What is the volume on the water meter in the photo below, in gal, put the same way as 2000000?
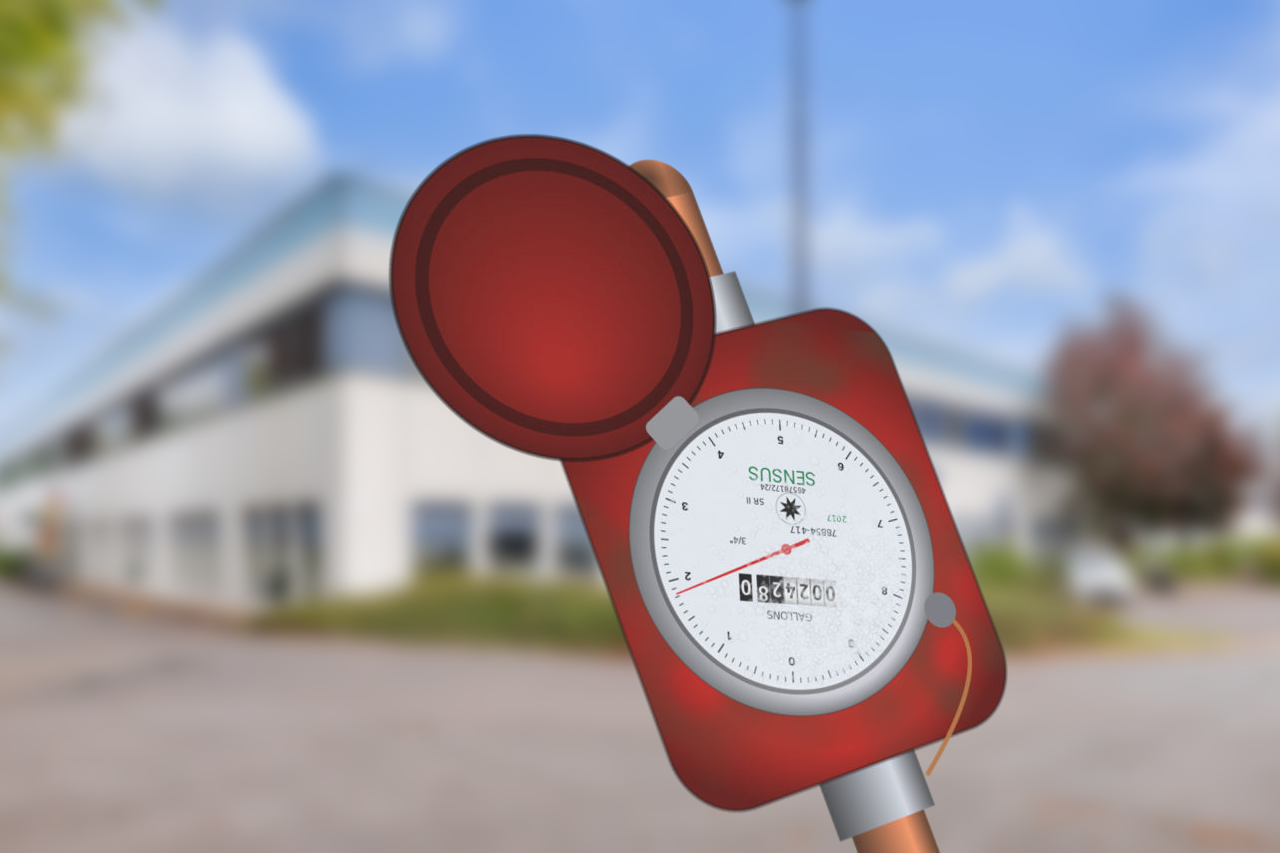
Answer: 24281.8
